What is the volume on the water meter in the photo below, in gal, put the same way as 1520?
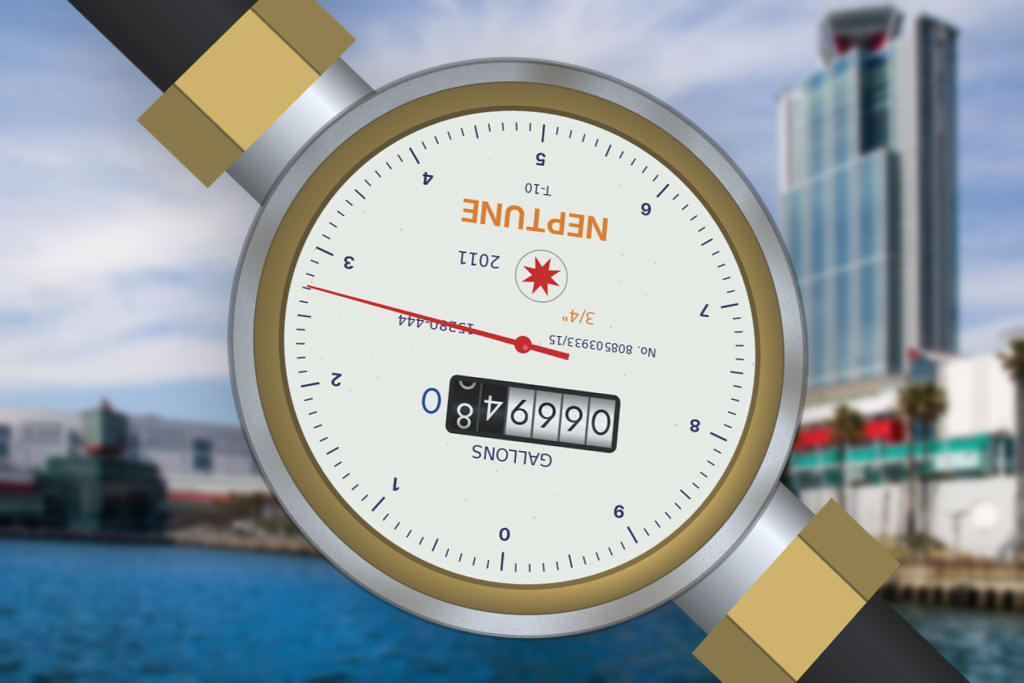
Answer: 669482.7
